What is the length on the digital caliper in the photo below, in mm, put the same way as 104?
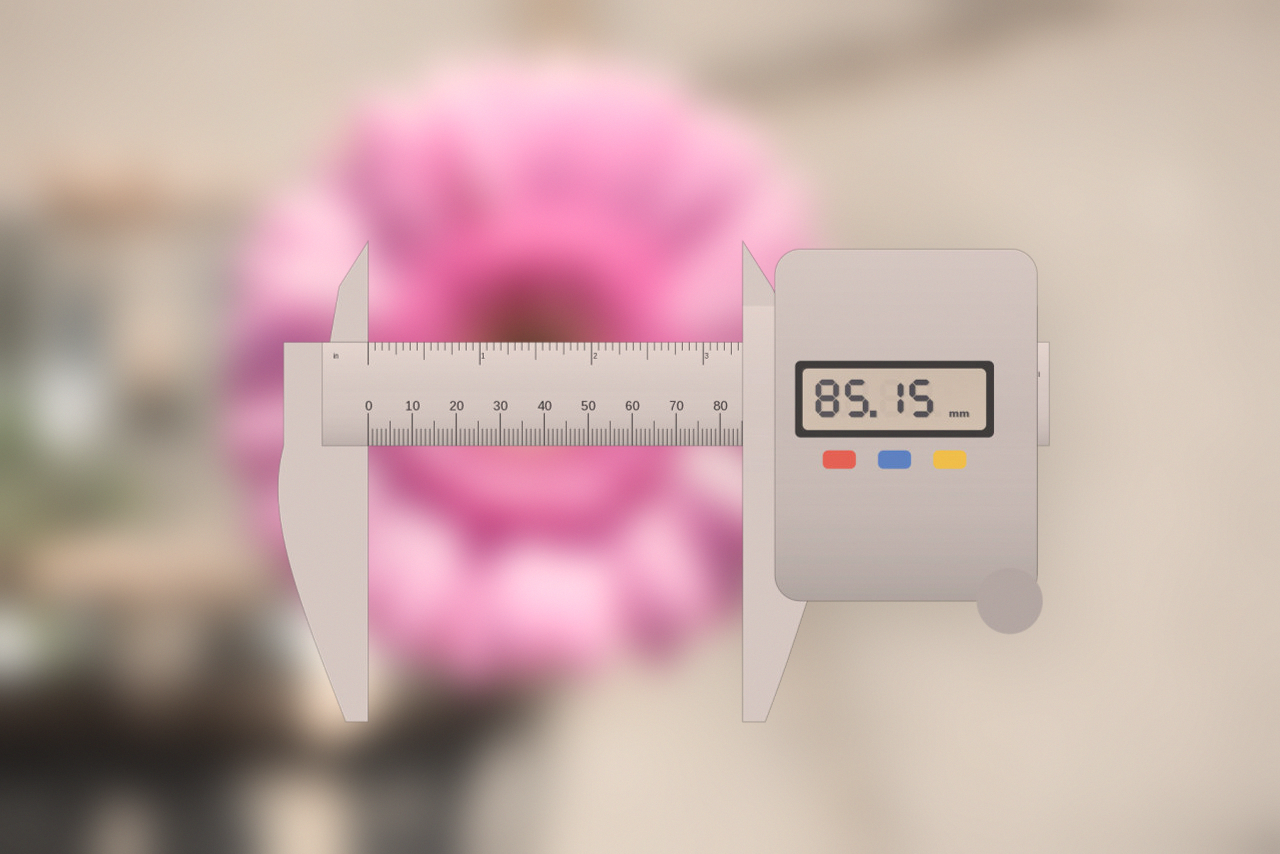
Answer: 85.15
